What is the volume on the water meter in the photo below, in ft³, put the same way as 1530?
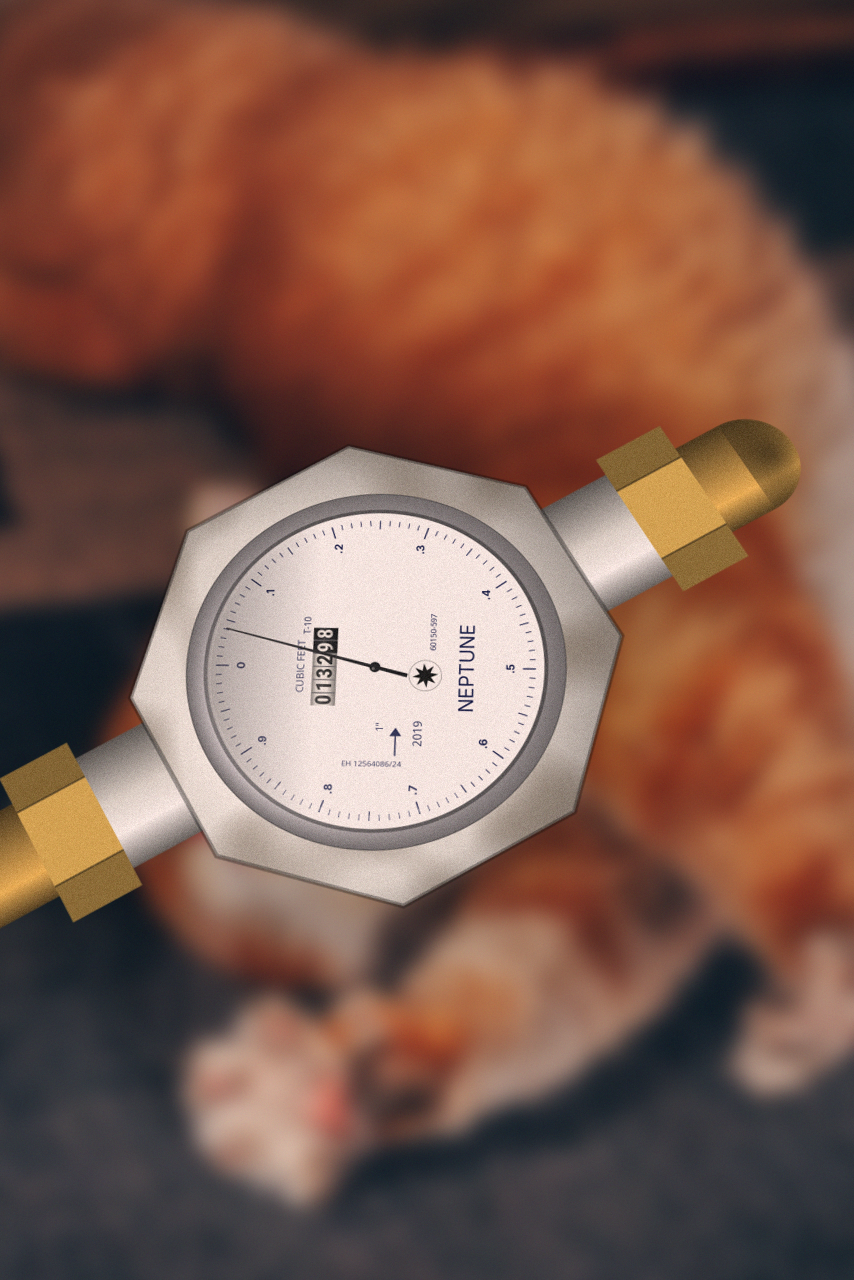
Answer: 13298.04
